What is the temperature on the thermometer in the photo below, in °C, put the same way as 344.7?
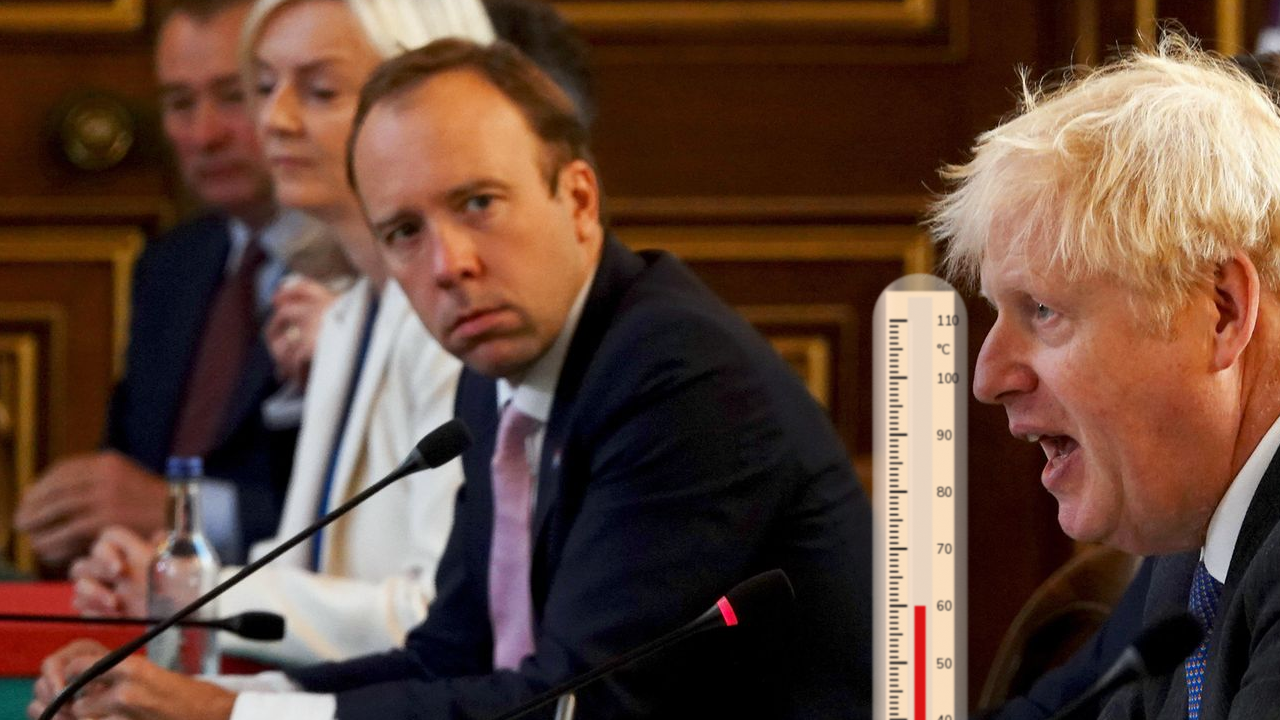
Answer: 60
